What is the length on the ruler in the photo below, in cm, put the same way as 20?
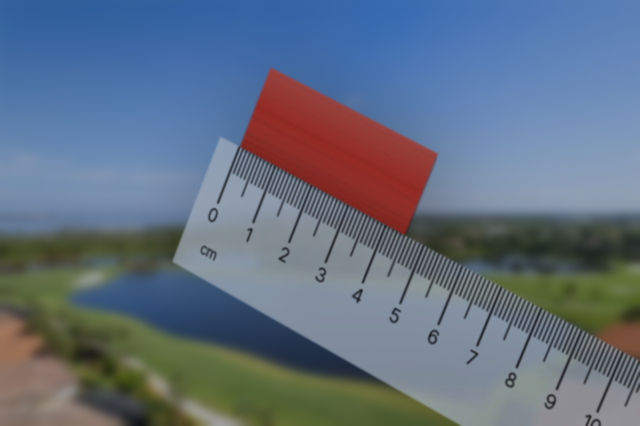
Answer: 4.5
